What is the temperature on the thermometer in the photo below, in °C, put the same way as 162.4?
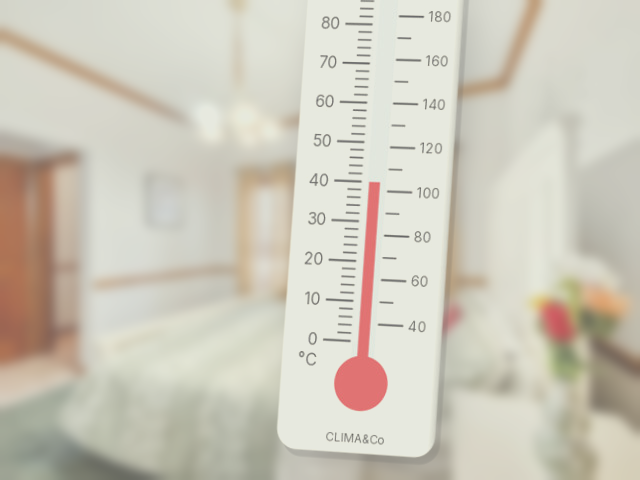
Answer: 40
